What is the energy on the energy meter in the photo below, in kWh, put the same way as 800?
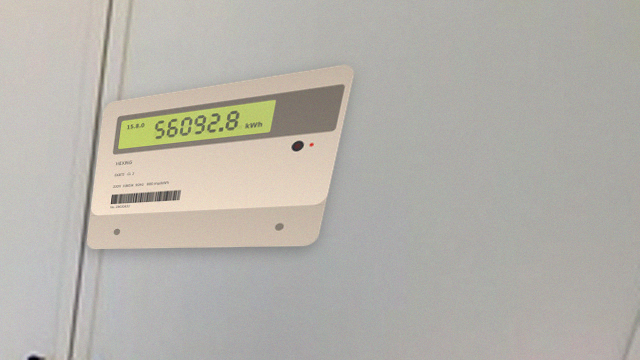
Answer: 56092.8
